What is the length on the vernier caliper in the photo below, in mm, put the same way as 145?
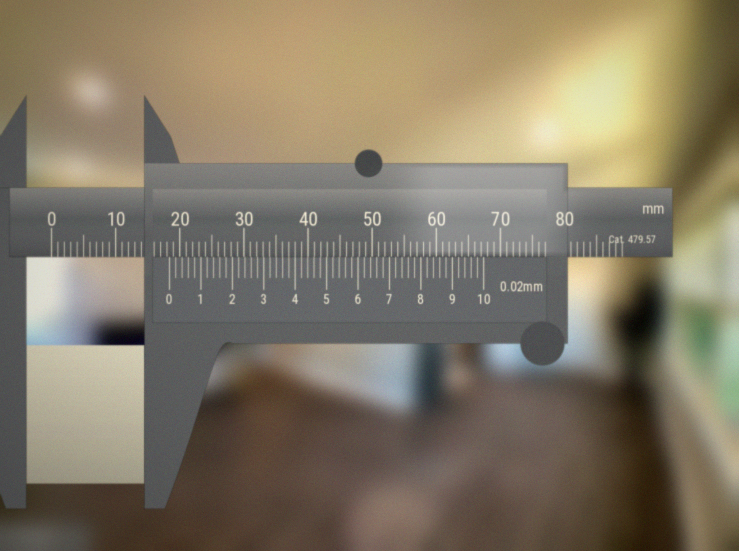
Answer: 18.4
